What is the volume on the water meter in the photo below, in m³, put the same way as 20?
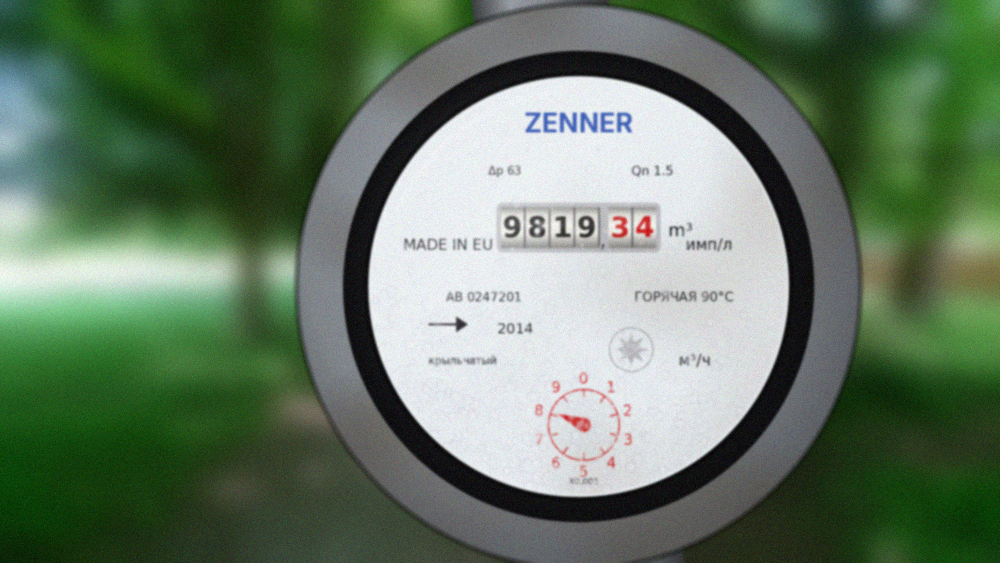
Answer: 9819.348
